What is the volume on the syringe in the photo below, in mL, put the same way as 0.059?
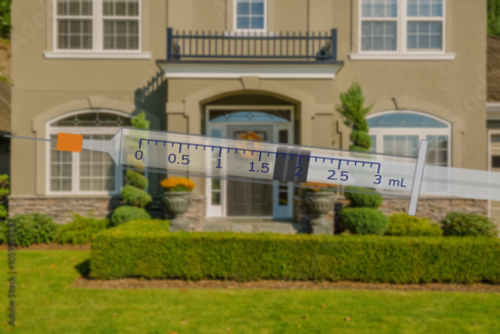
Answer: 1.7
